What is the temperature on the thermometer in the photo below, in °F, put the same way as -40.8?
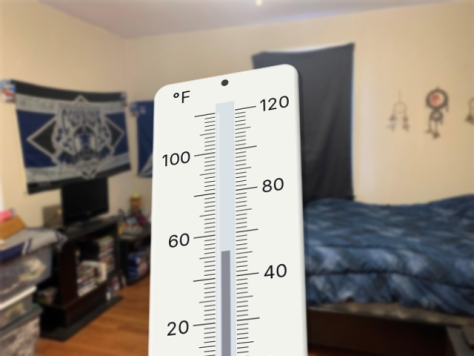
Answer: 52
